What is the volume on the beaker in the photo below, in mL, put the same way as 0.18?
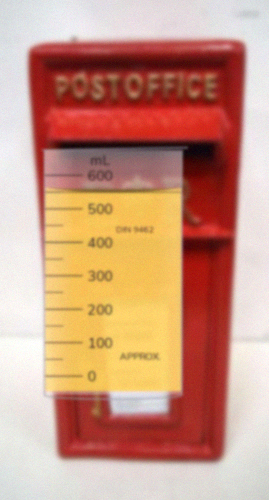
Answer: 550
